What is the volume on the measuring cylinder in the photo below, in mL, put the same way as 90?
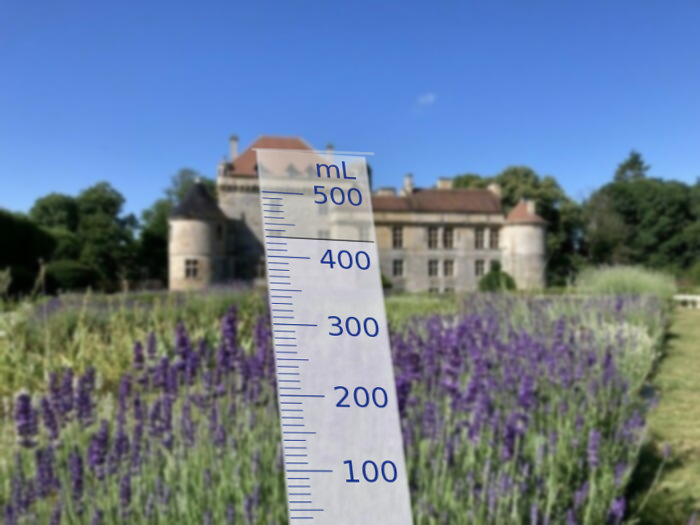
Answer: 430
